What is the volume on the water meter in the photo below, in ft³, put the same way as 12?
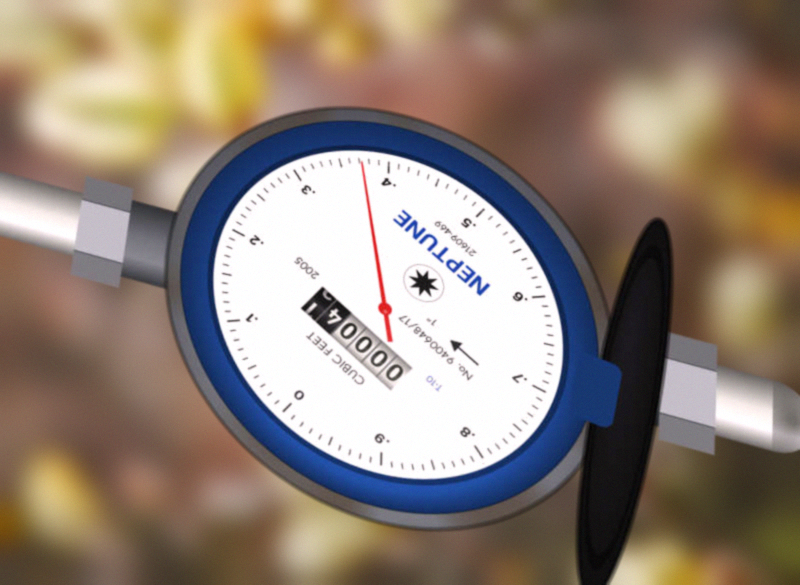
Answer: 41.37
